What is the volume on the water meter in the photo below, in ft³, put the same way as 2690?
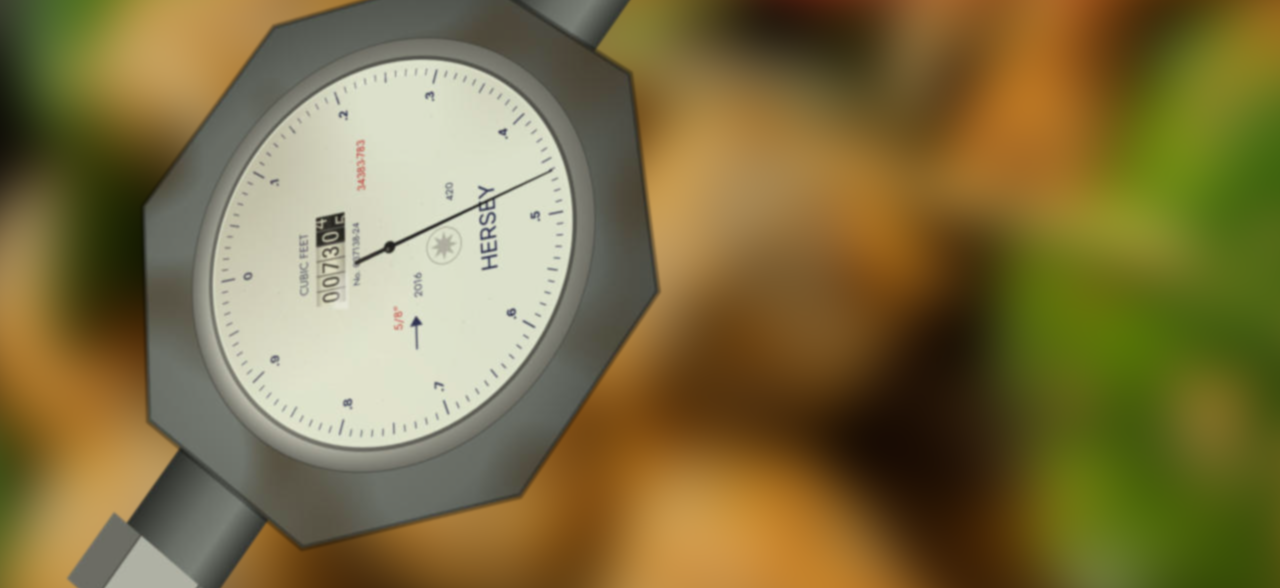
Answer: 7304.46
